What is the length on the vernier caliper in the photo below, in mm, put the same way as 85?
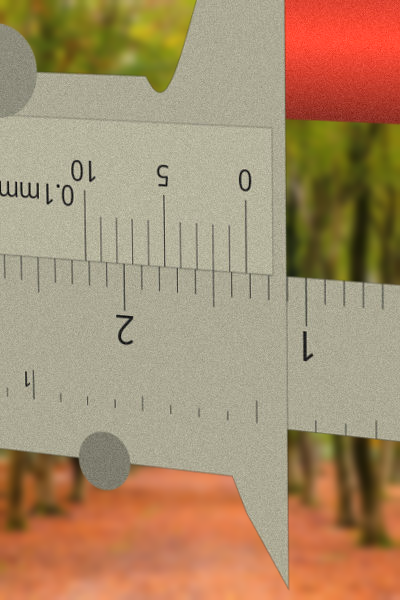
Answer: 13.2
